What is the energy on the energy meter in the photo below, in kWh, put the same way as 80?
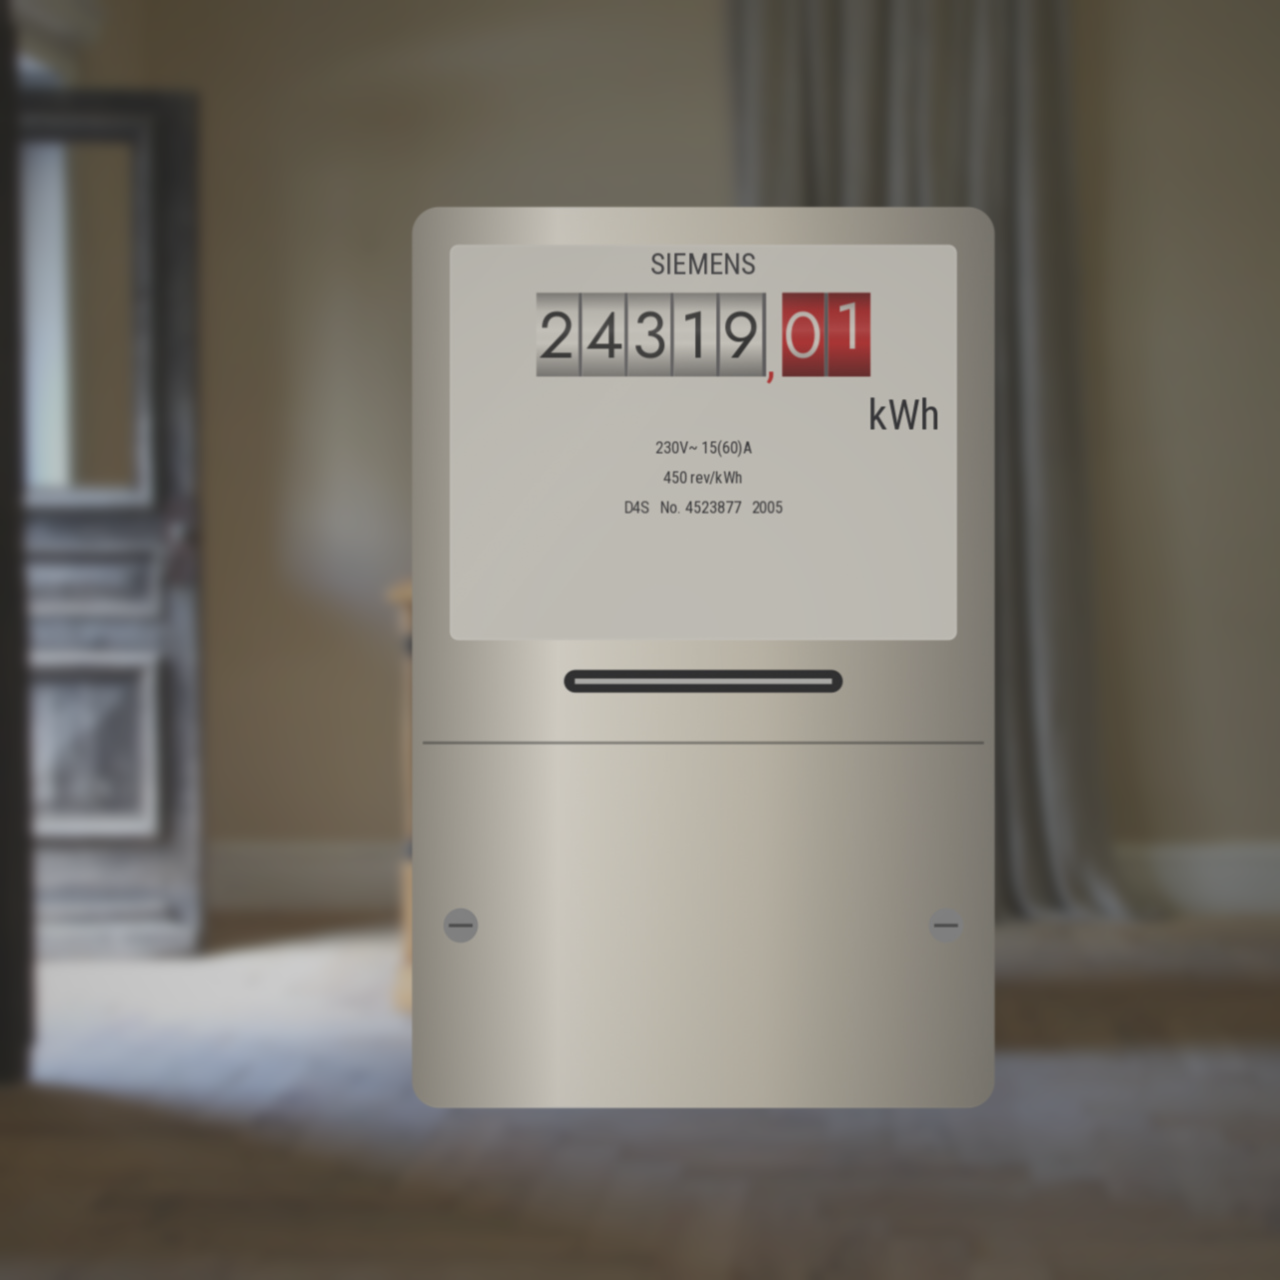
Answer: 24319.01
